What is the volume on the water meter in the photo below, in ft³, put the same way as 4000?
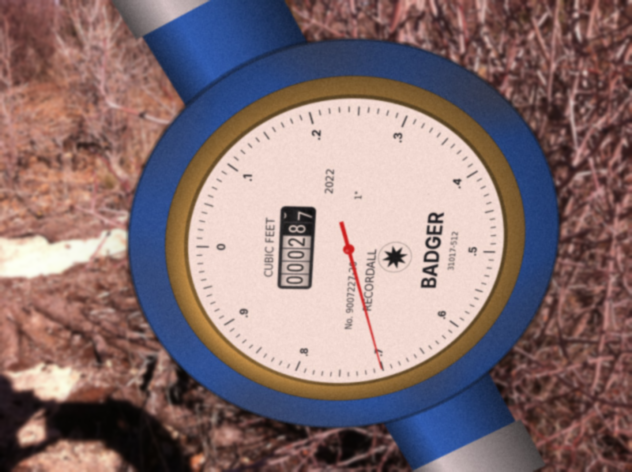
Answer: 286.70
